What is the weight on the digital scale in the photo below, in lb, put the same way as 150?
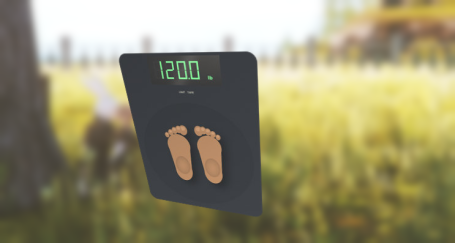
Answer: 120.0
